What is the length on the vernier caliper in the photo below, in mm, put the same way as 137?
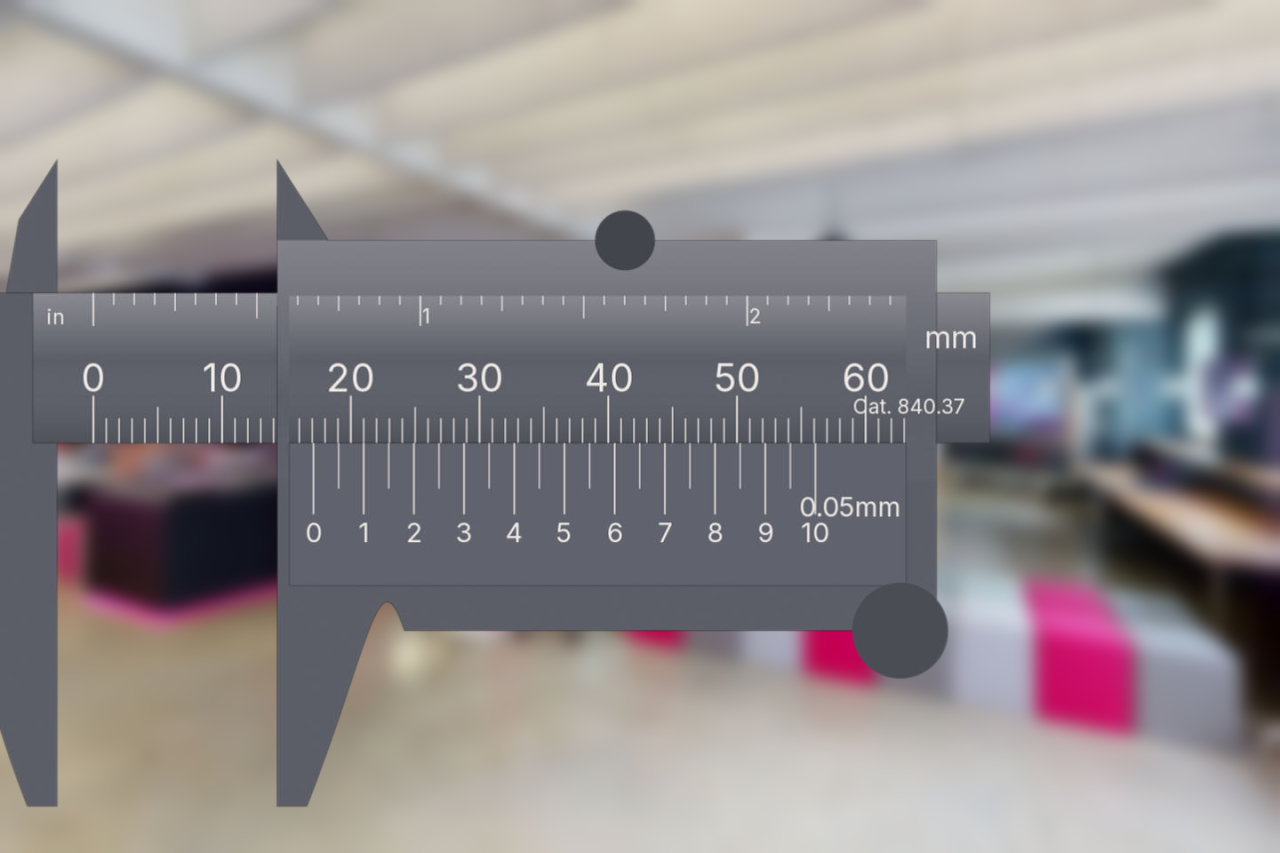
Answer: 17.1
